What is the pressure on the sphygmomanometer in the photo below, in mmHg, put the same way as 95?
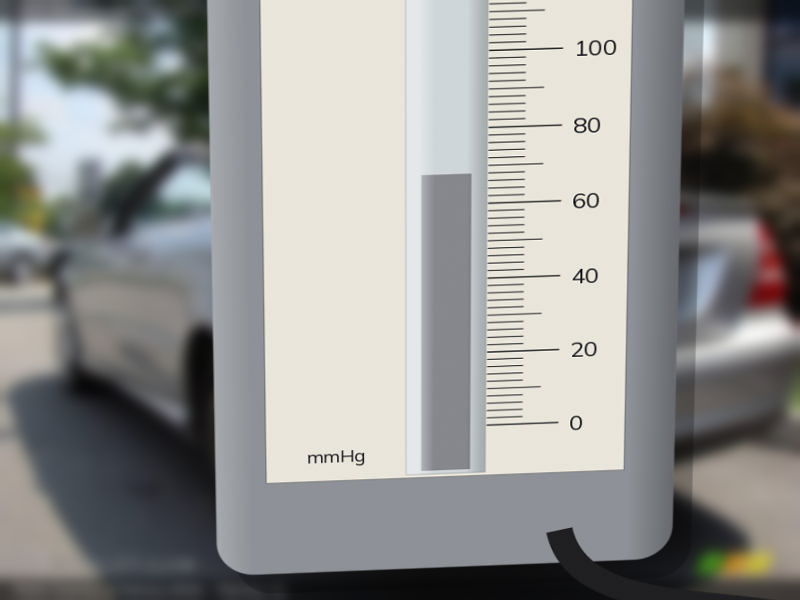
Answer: 68
